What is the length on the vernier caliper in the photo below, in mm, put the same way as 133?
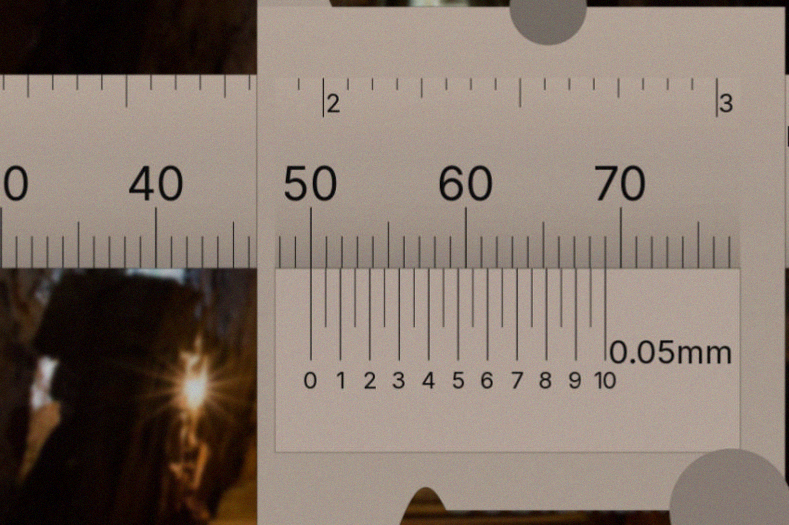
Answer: 50.0
